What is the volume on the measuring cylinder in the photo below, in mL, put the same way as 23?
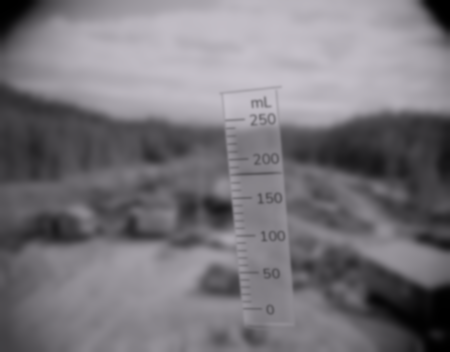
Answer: 180
